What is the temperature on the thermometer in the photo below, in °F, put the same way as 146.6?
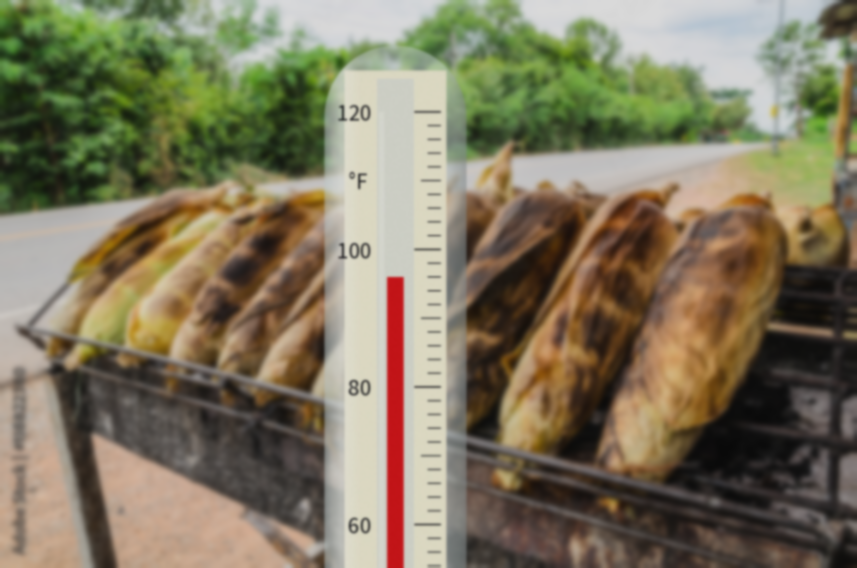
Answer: 96
